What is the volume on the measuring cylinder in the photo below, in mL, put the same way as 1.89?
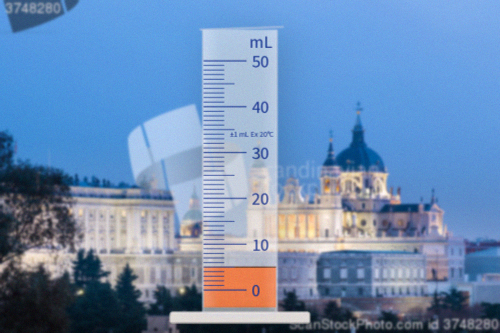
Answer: 5
